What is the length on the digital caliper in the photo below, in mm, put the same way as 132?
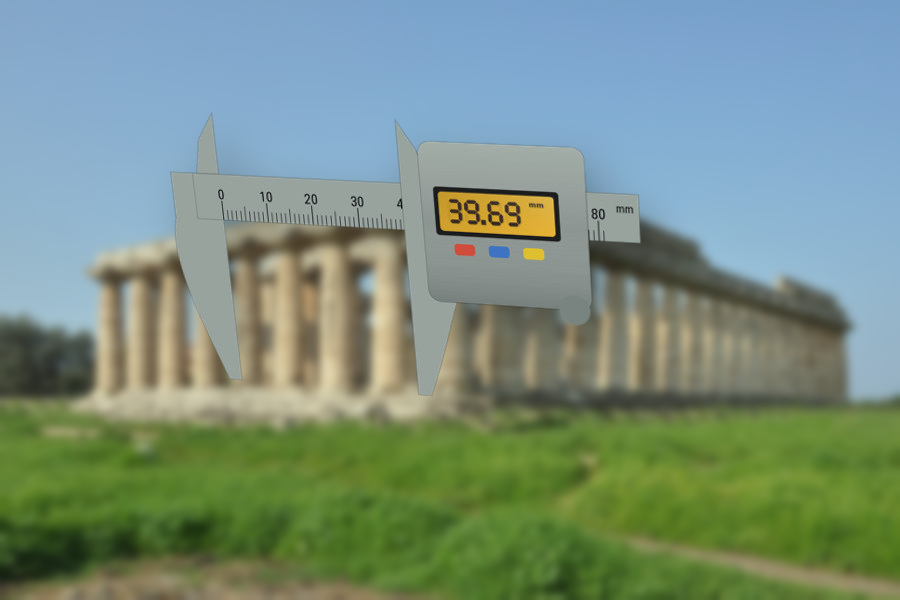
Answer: 39.69
